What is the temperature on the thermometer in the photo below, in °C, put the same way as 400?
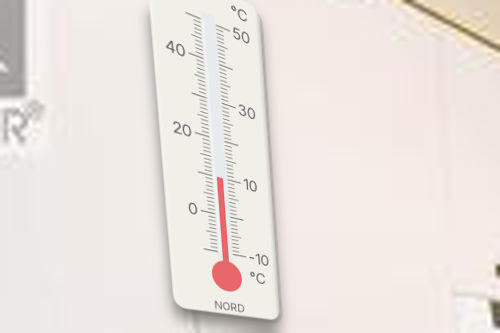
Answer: 10
